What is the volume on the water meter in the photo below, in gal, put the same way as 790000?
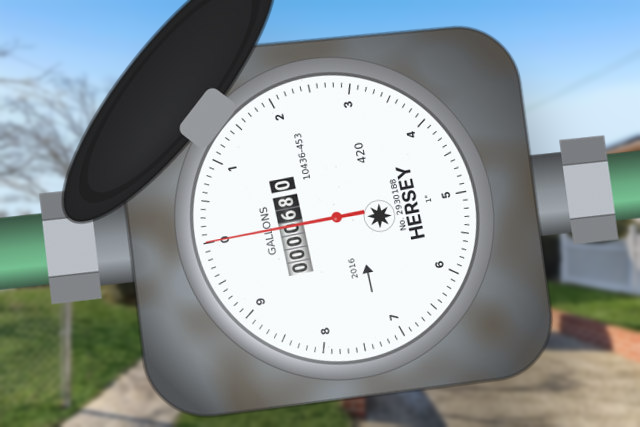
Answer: 680.0
